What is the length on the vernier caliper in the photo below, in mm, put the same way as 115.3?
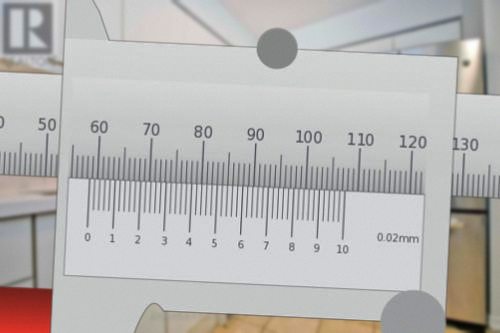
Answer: 58.5
